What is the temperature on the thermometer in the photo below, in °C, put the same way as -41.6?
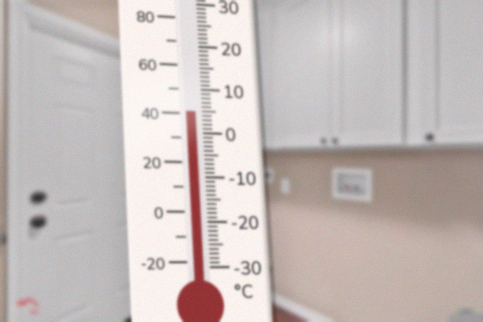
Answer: 5
